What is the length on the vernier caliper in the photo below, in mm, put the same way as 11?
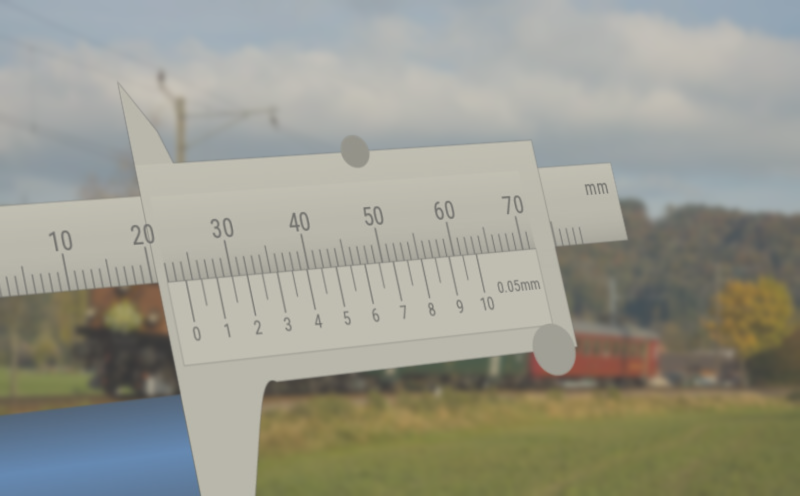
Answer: 24.2
